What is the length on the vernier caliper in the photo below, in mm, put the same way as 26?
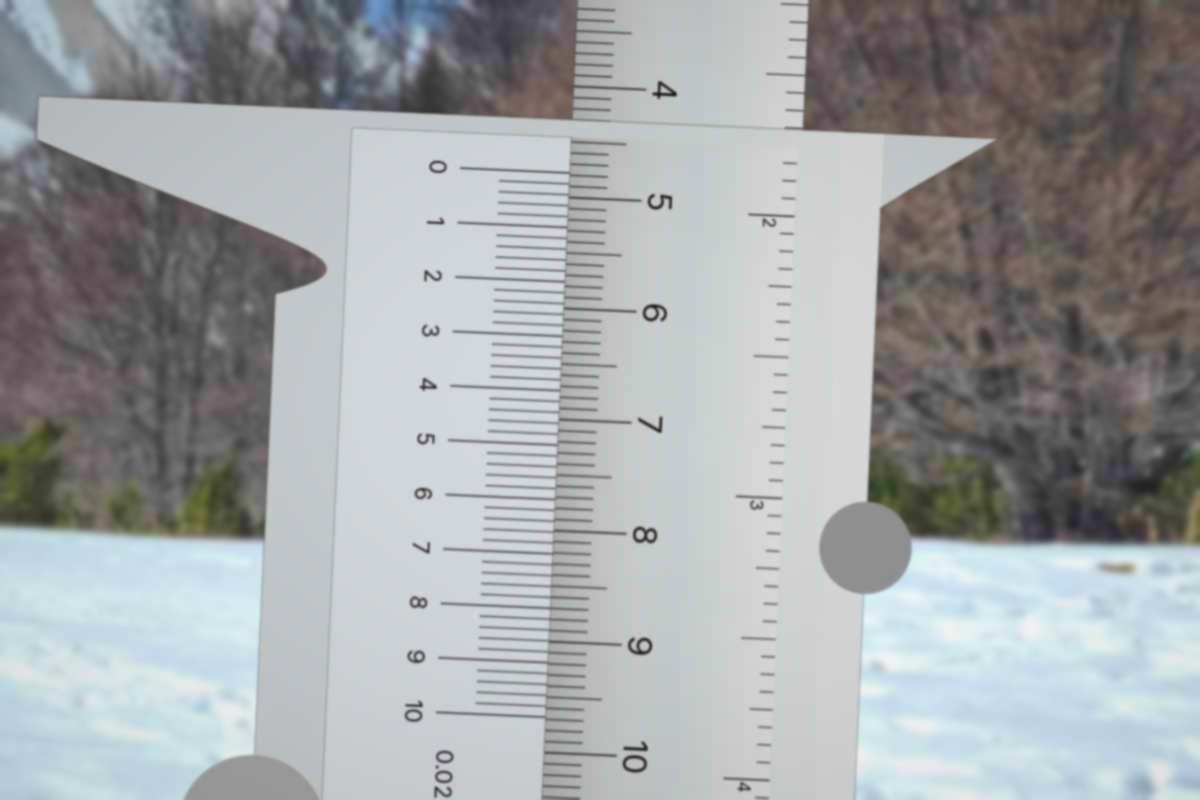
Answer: 47.8
